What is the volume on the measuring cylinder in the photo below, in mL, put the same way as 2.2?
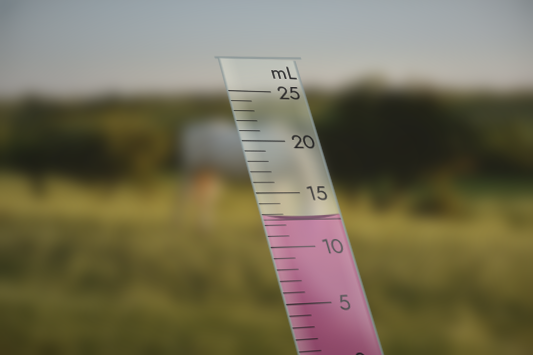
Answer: 12.5
